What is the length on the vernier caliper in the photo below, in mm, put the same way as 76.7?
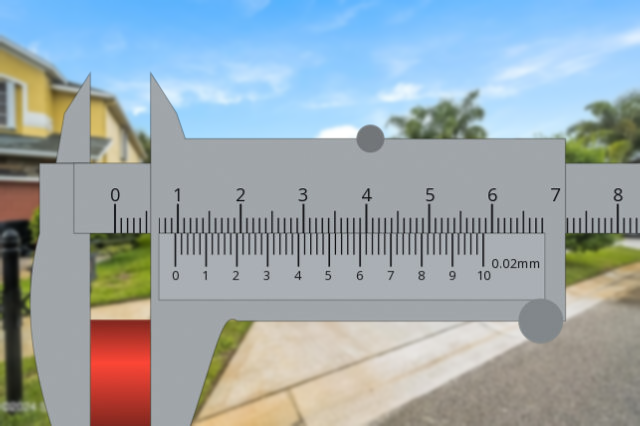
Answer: 9.6
